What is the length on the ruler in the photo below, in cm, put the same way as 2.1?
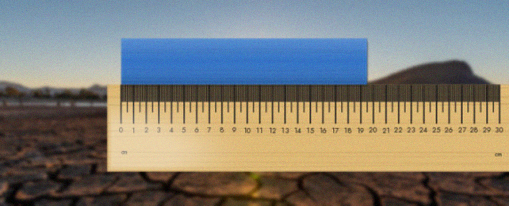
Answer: 19.5
